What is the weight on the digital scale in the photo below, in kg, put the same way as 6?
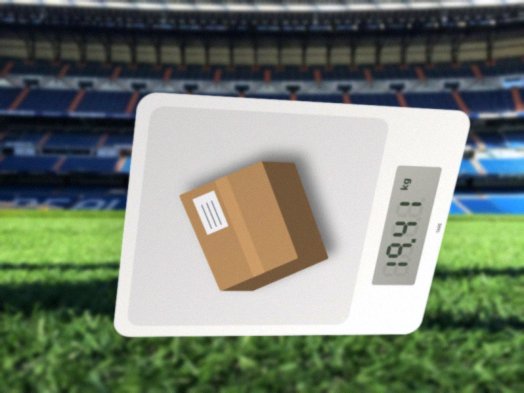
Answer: 19.41
